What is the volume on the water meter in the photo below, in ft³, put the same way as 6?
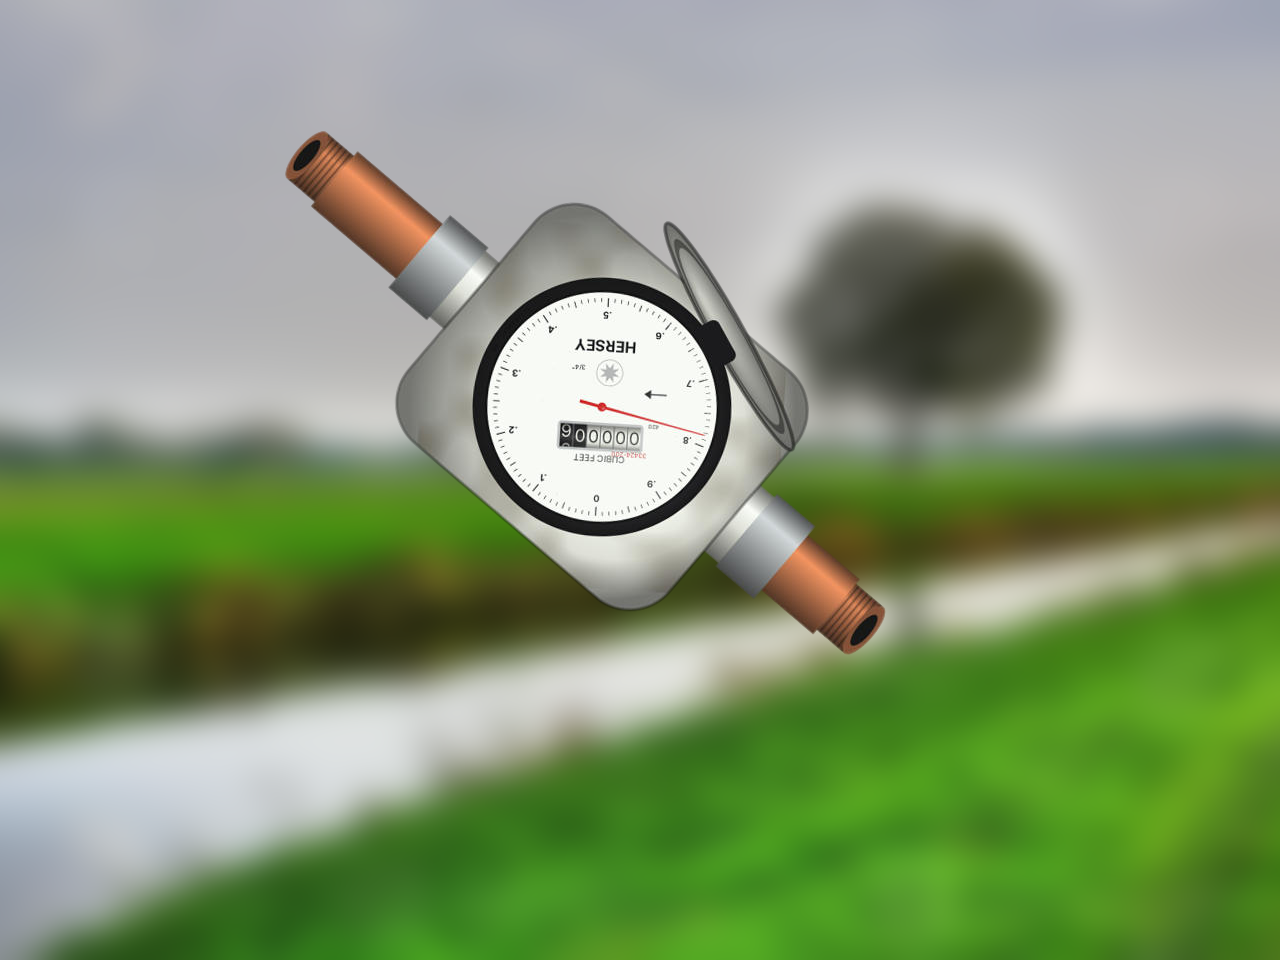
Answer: 5.78
